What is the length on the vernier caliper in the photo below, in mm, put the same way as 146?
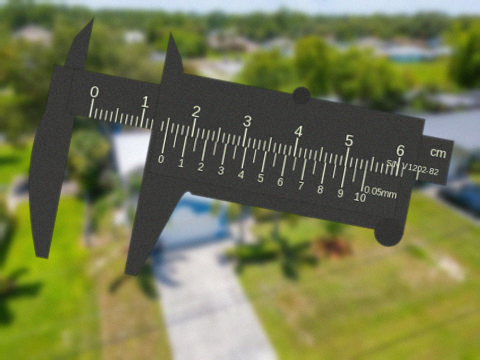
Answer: 15.0
